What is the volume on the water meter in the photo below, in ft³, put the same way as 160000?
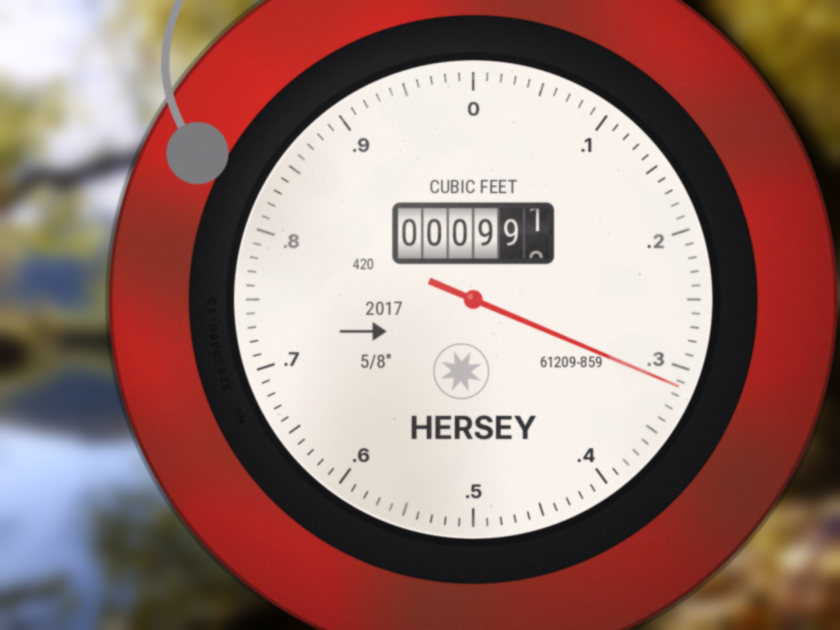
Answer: 991.31
